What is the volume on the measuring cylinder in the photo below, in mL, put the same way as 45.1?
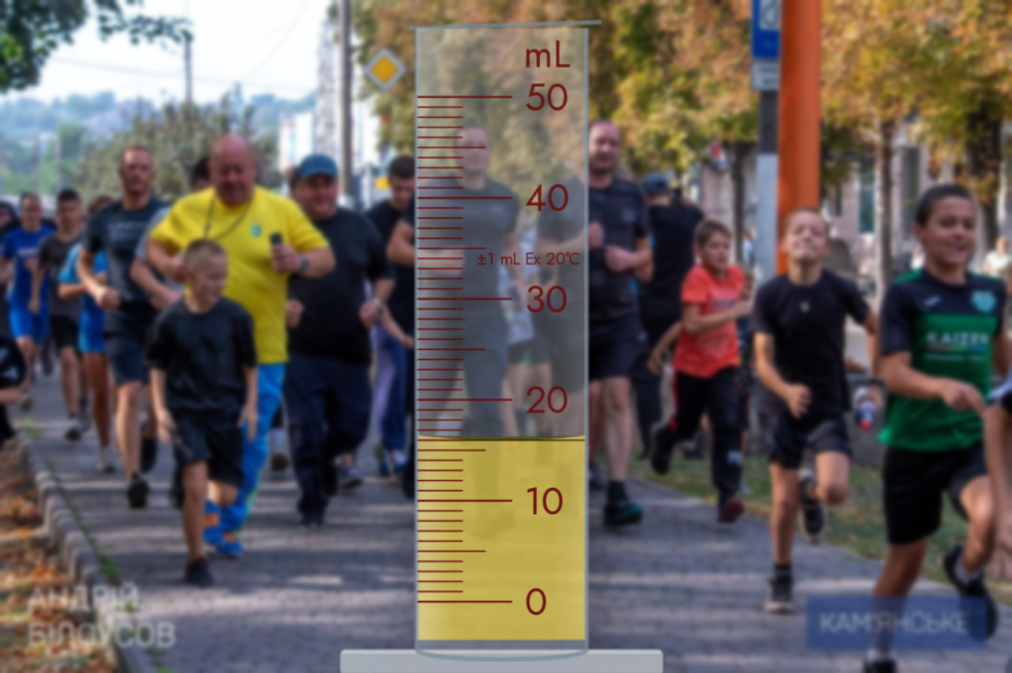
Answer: 16
